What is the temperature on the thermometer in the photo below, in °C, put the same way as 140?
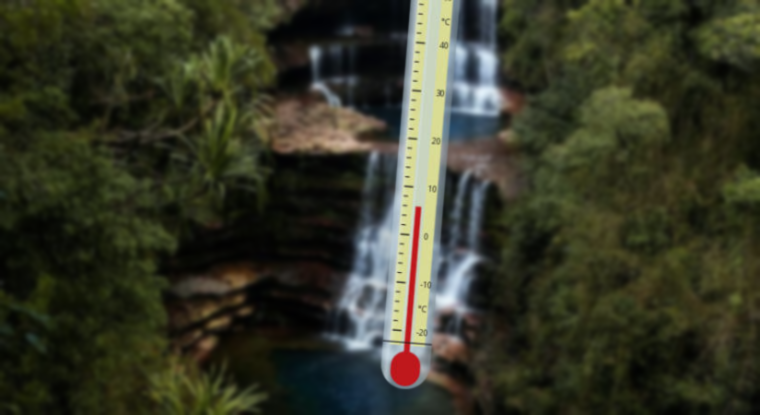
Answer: 6
